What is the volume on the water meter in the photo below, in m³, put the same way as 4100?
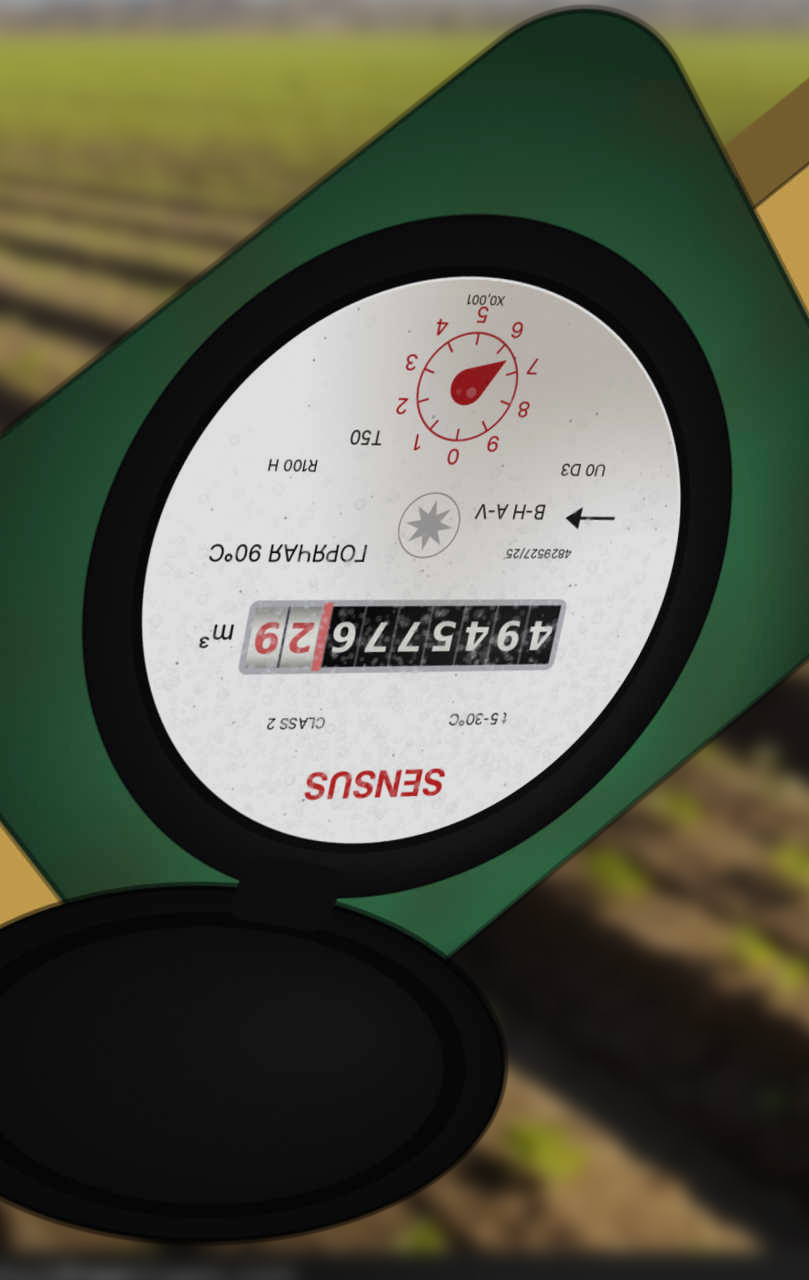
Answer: 4945776.296
